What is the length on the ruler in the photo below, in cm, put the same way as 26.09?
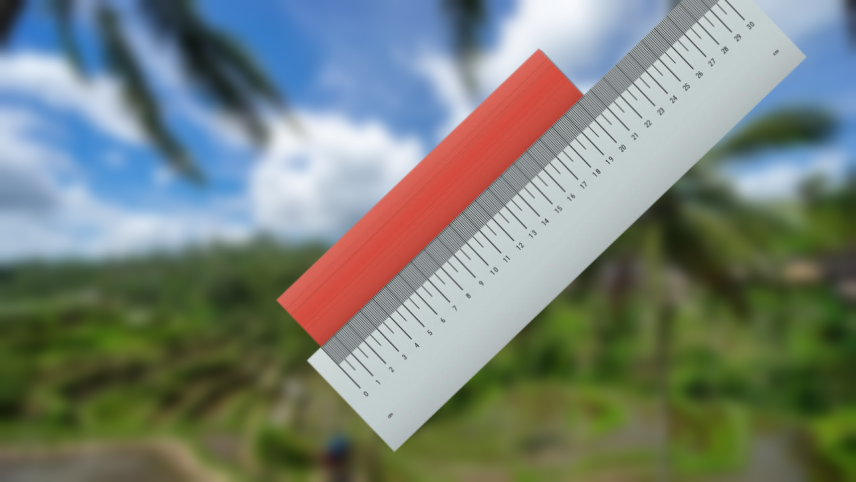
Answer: 20.5
